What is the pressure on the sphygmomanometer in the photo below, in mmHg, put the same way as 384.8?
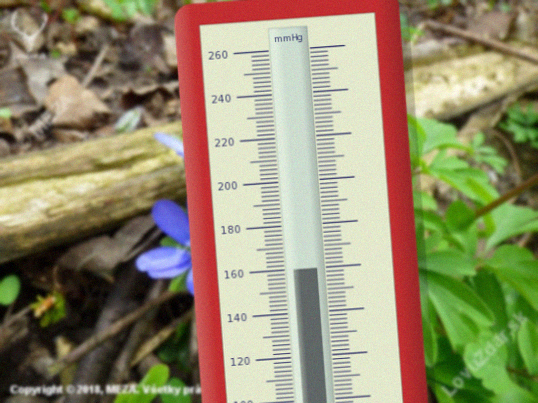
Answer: 160
